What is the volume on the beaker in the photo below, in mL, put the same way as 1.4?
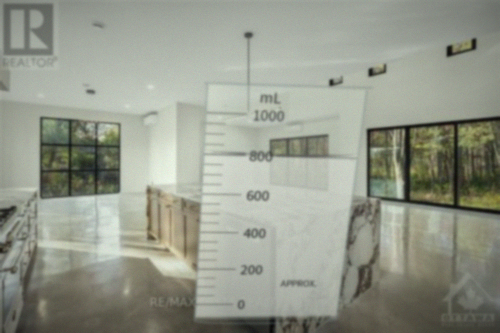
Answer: 800
